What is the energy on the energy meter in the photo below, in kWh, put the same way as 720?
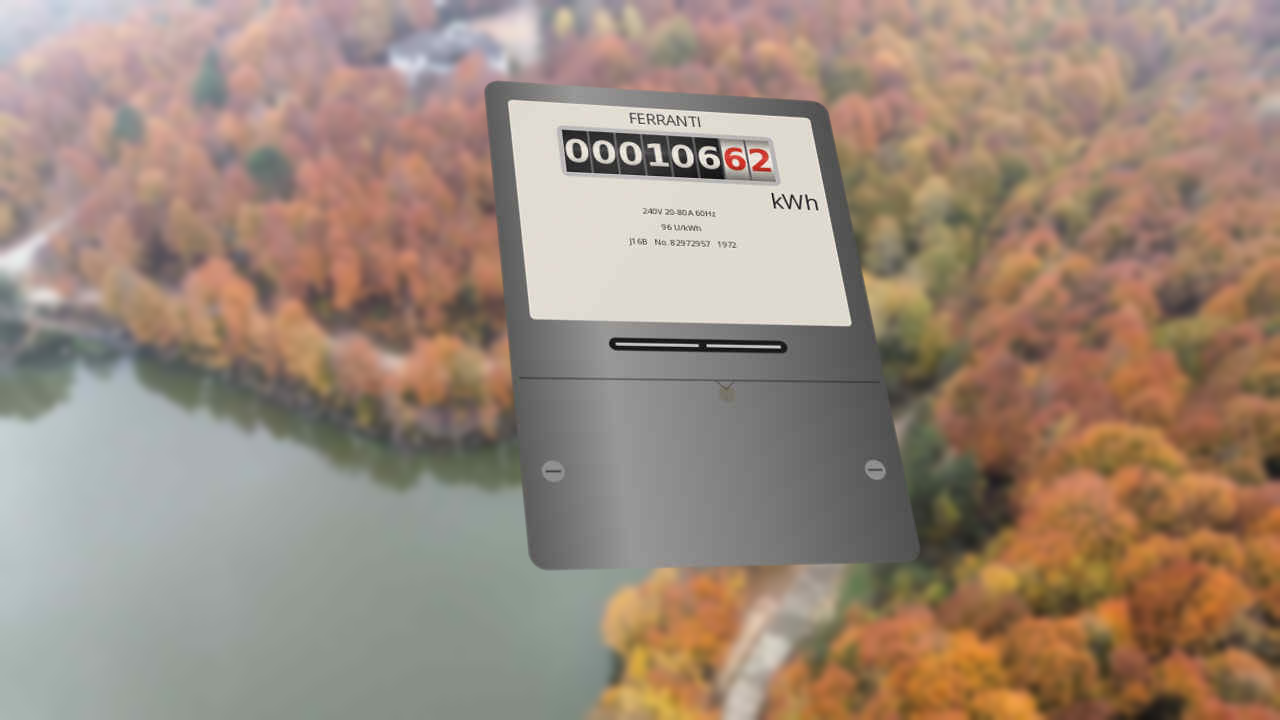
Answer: 106.62
